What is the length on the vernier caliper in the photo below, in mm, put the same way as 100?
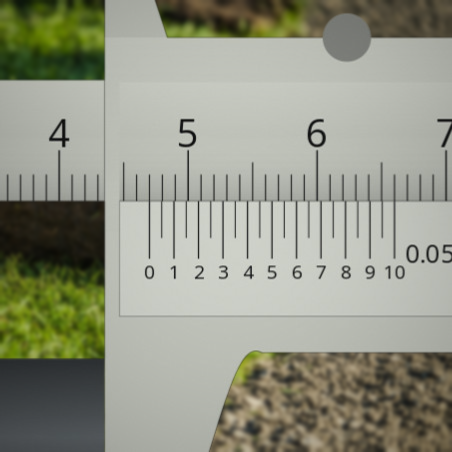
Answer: 47.0
